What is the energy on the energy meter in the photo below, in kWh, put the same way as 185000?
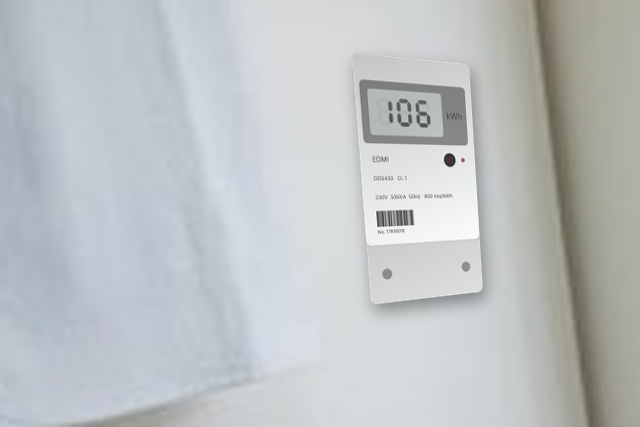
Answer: 106
